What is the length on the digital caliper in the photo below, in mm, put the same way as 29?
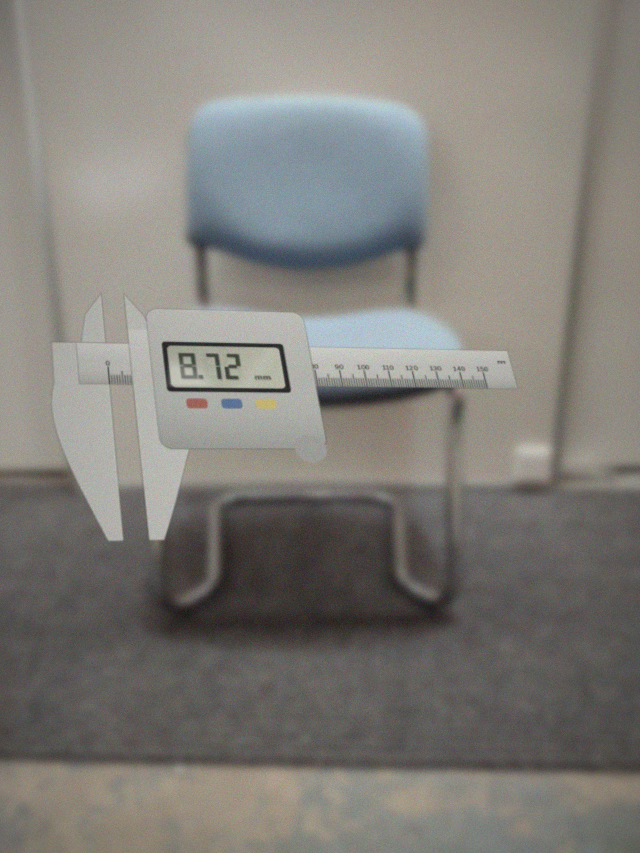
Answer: 8.72
